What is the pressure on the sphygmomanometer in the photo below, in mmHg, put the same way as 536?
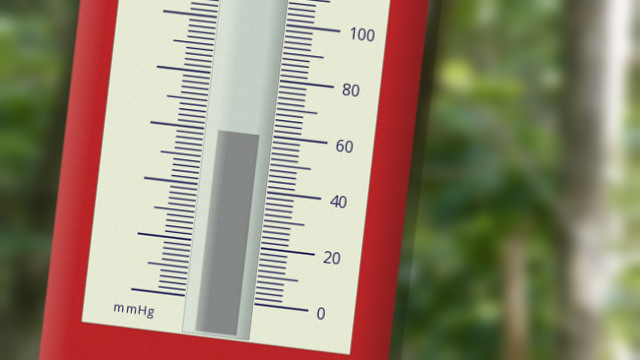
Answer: 60
